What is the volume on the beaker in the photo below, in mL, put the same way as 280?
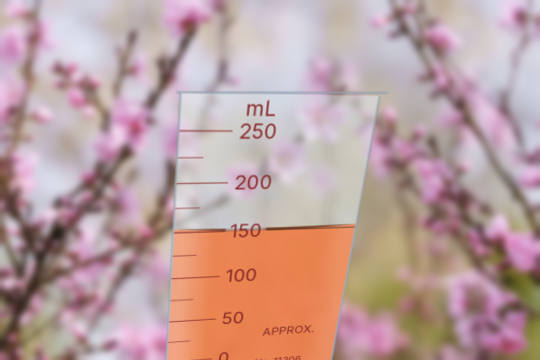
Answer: 150
